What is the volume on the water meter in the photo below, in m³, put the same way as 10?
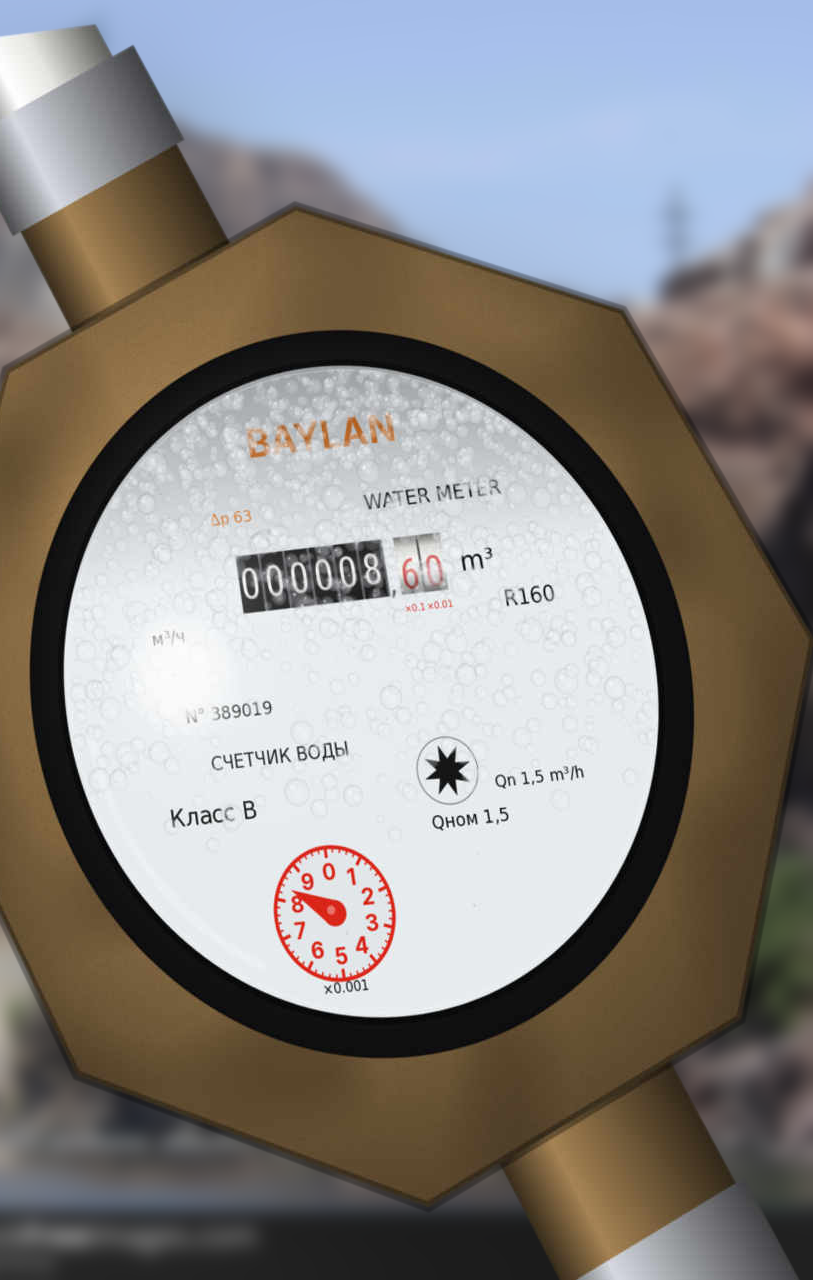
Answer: 8.598
